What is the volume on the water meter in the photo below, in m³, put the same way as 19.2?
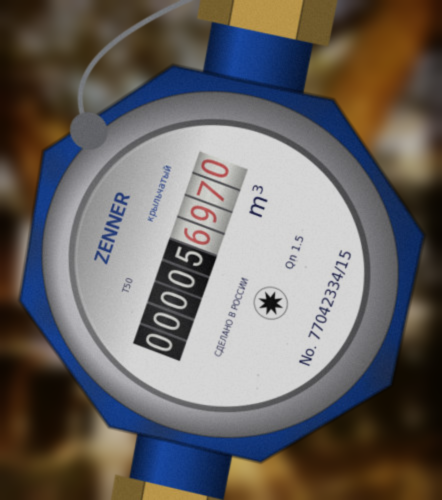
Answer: 5.6970
